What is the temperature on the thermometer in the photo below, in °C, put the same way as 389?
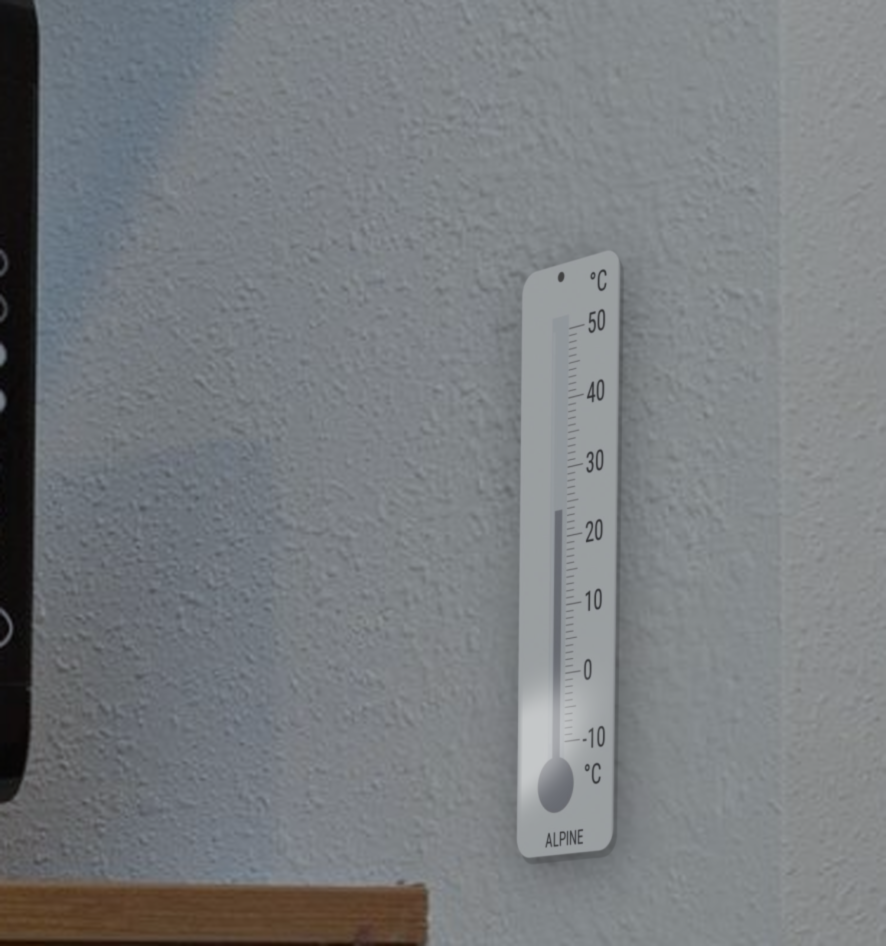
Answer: 24
